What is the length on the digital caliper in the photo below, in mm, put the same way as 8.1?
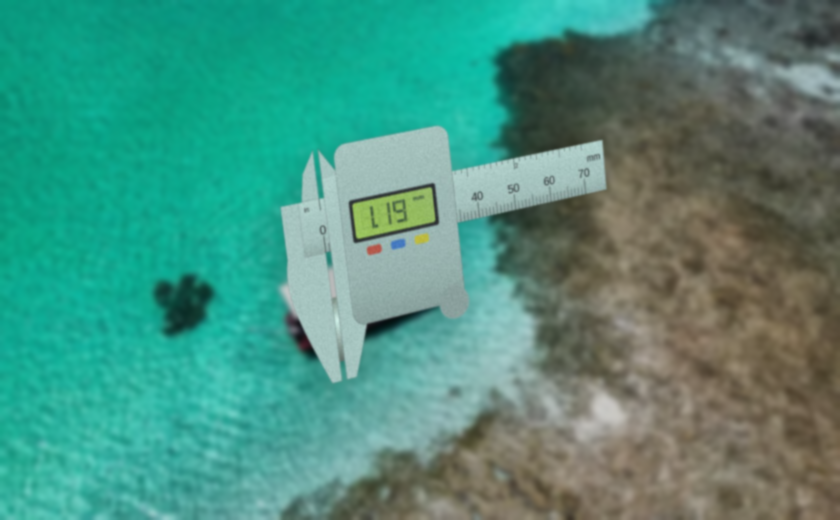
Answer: 1.19
